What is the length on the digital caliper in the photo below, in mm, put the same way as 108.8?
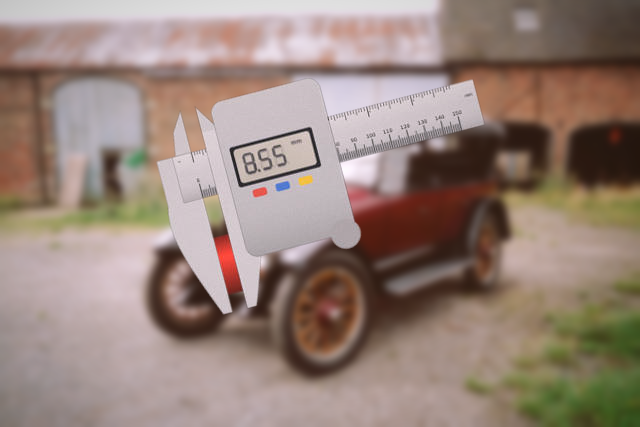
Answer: 8.55
